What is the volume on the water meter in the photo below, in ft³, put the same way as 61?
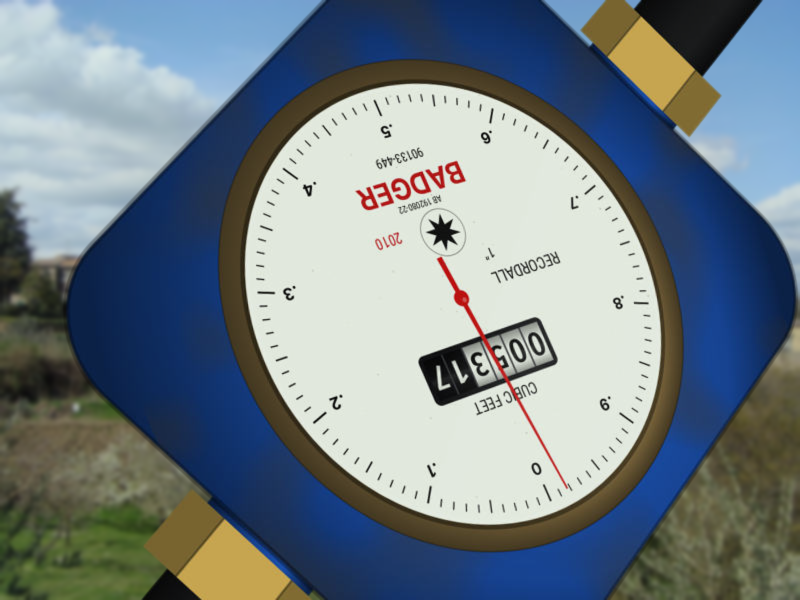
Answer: 5316.98
